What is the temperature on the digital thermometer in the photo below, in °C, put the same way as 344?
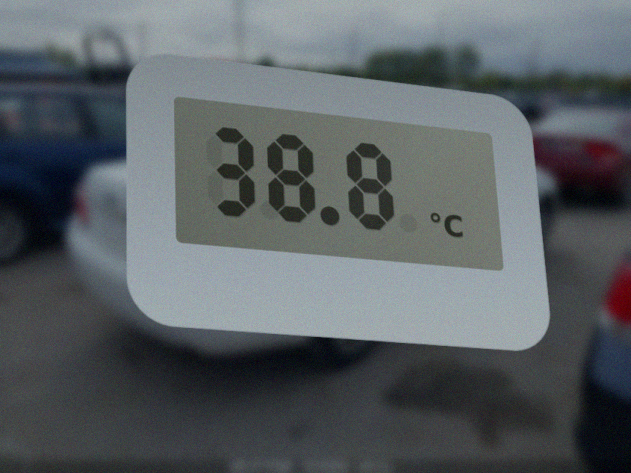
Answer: 38.8
